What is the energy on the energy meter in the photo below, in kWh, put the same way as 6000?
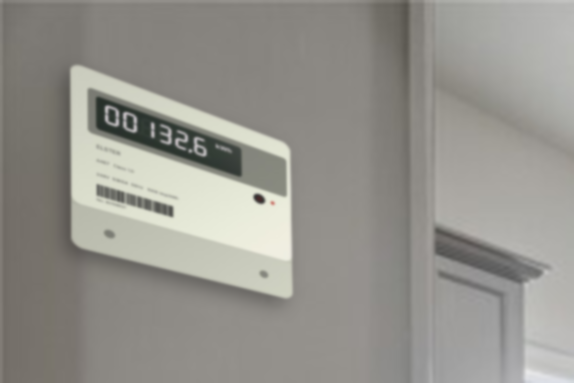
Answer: 132.6
